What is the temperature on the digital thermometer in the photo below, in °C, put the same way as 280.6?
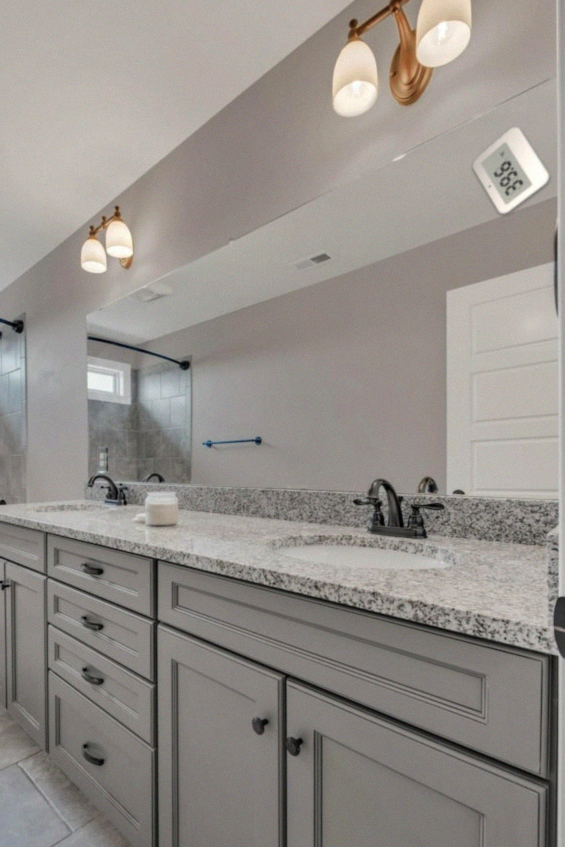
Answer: 39.6
